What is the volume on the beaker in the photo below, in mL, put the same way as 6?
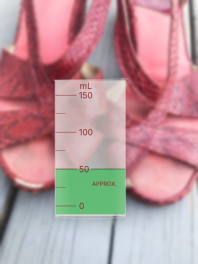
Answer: 50
